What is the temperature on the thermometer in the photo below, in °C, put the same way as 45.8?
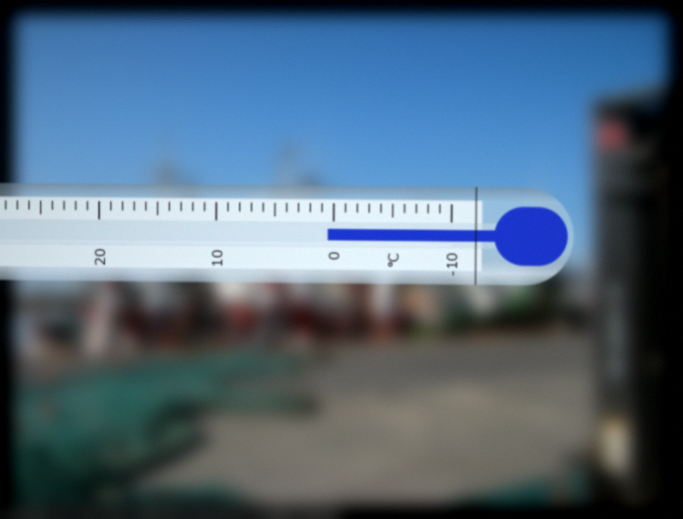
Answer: 0.5
